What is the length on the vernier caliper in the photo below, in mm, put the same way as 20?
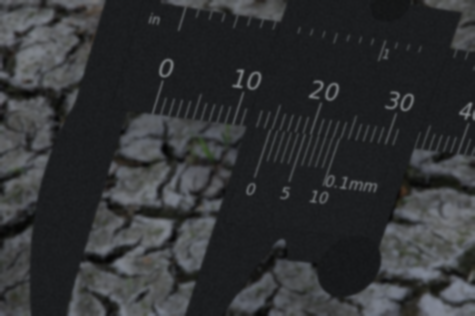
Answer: 14.8
